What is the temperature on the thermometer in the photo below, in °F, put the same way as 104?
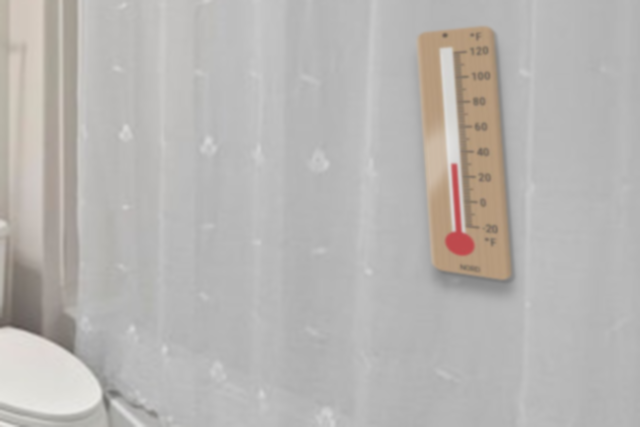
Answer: 30
